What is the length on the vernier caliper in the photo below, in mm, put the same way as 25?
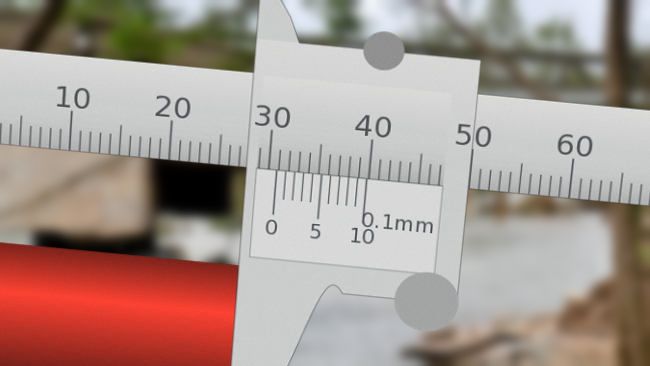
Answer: 30.8
